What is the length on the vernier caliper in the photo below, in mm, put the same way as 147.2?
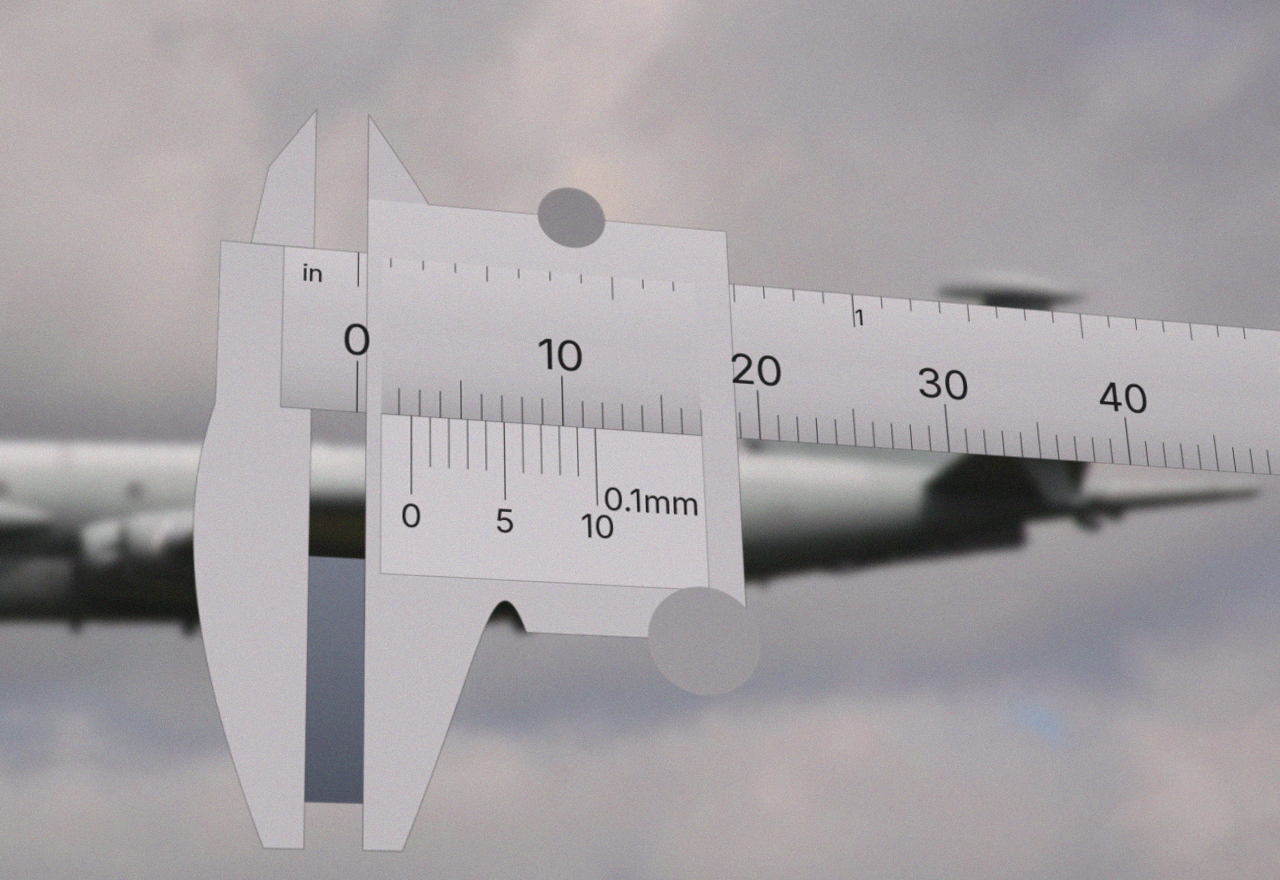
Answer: 2.6
